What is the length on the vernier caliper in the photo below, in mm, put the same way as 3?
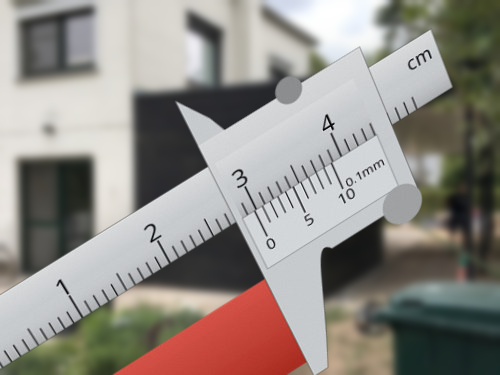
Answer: 29.8
